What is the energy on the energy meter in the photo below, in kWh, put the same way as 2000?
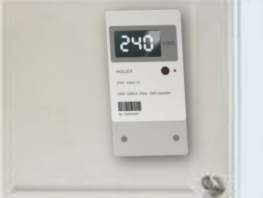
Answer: 240
